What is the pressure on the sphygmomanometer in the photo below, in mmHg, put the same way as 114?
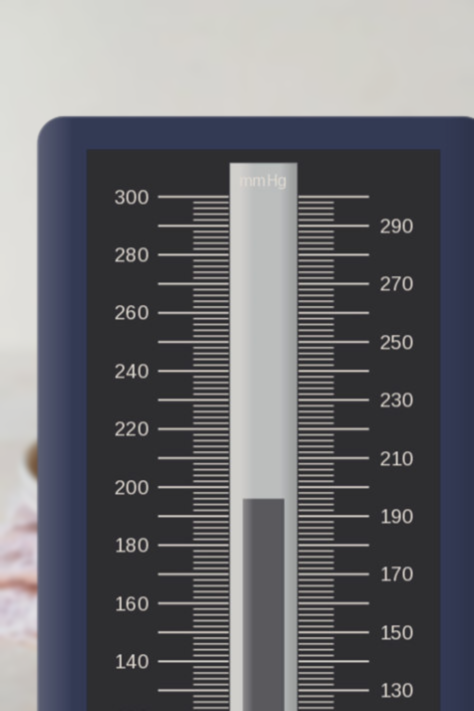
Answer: 196
